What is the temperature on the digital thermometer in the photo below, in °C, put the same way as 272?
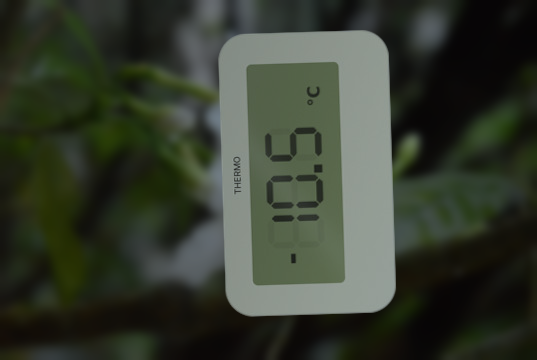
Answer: -10.5
